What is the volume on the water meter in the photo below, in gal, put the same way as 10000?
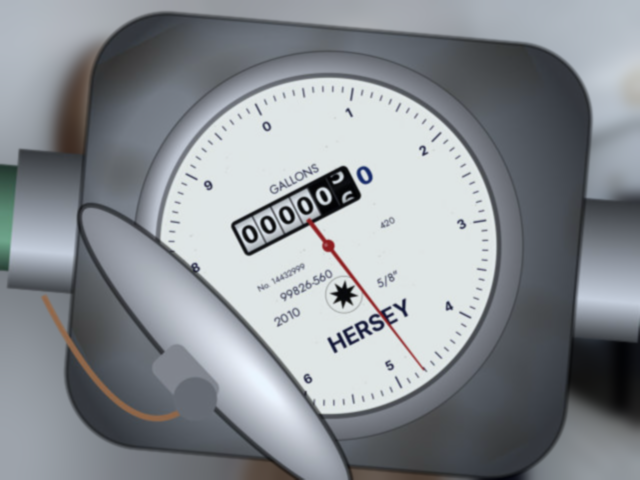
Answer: 54.7
